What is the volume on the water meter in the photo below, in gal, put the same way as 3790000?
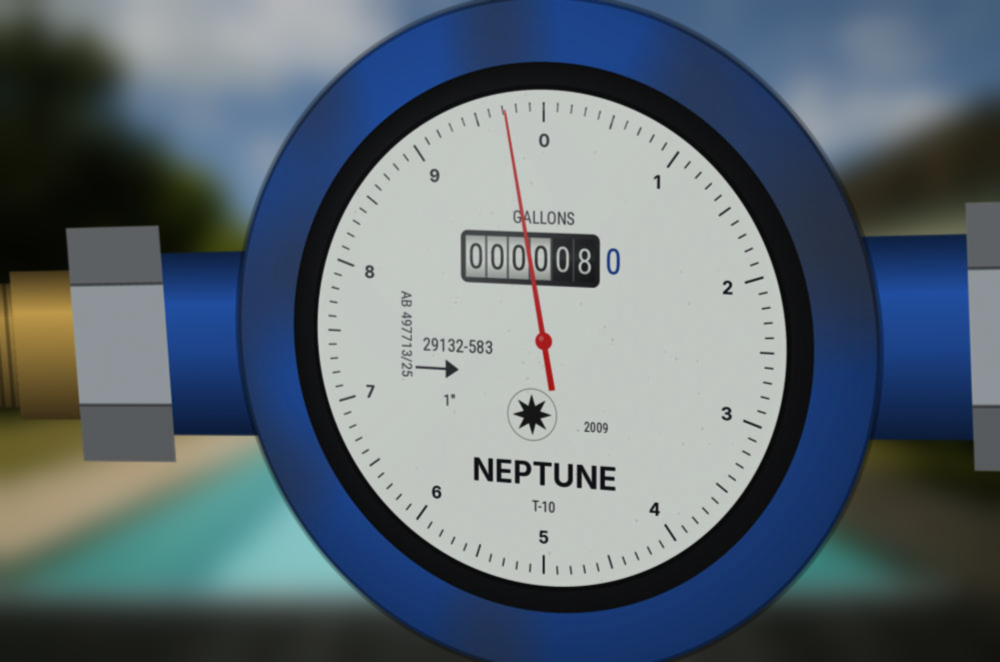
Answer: 79.7
